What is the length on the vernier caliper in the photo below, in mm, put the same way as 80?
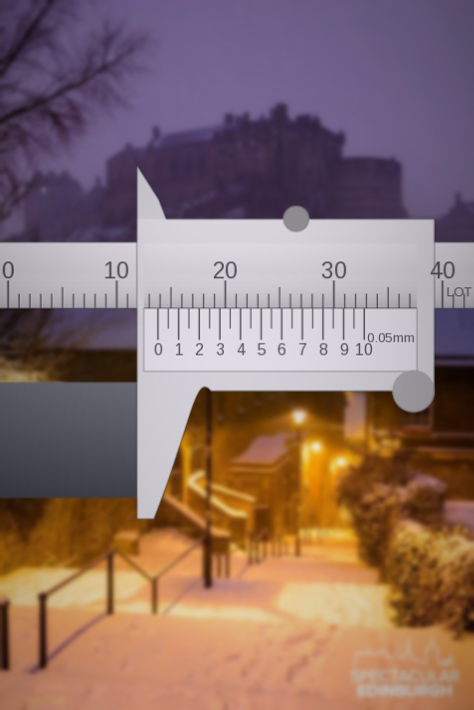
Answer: 13.8
